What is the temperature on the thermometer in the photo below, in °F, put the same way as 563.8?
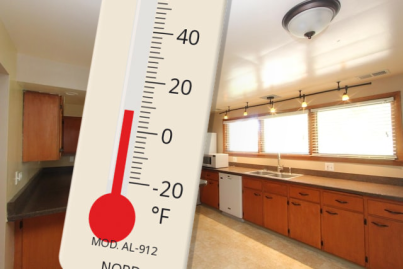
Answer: 8
